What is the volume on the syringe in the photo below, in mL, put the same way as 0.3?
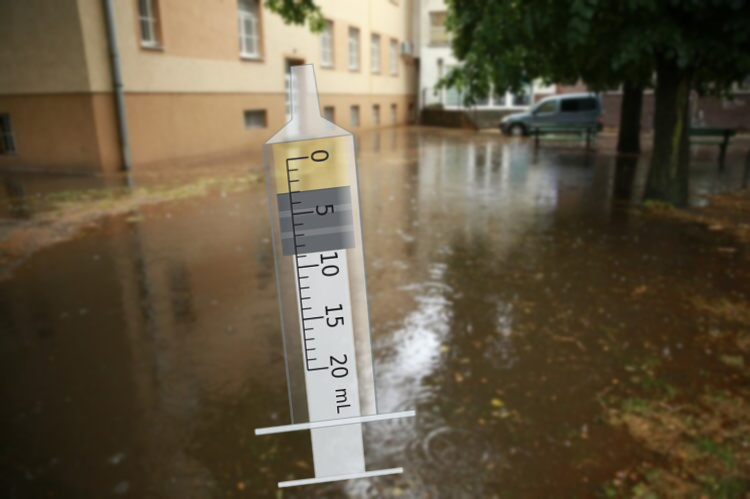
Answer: 3
